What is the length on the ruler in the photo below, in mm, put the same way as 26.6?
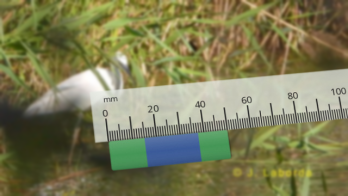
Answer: 50
